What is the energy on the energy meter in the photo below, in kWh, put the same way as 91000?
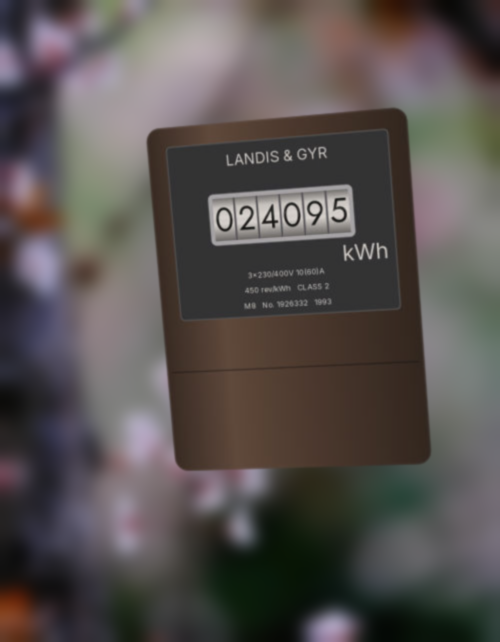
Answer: 24095
